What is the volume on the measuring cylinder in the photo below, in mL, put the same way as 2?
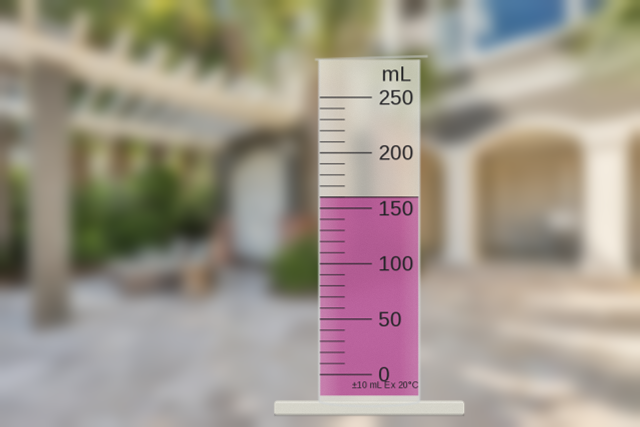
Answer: 160
